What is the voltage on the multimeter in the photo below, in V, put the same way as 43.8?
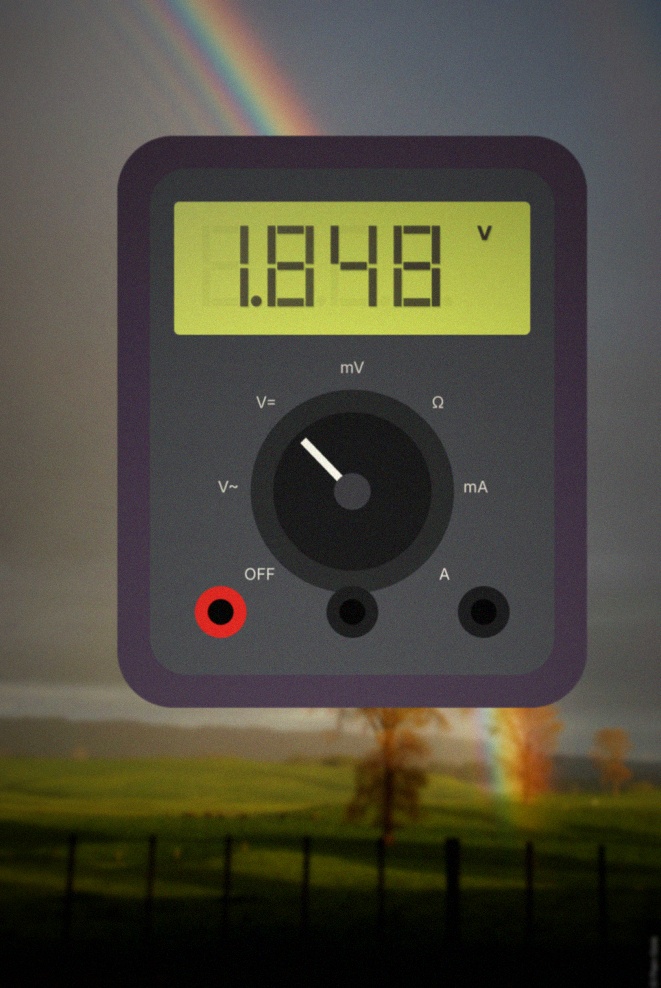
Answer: 1.848
